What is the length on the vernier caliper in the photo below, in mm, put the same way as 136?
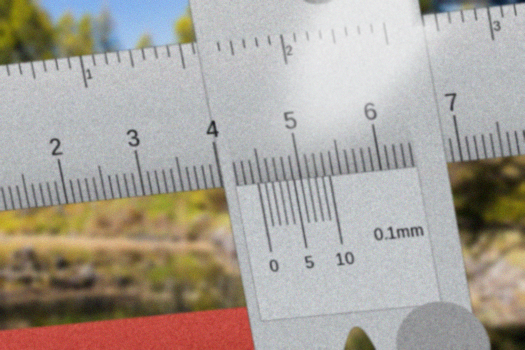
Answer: 44.6
